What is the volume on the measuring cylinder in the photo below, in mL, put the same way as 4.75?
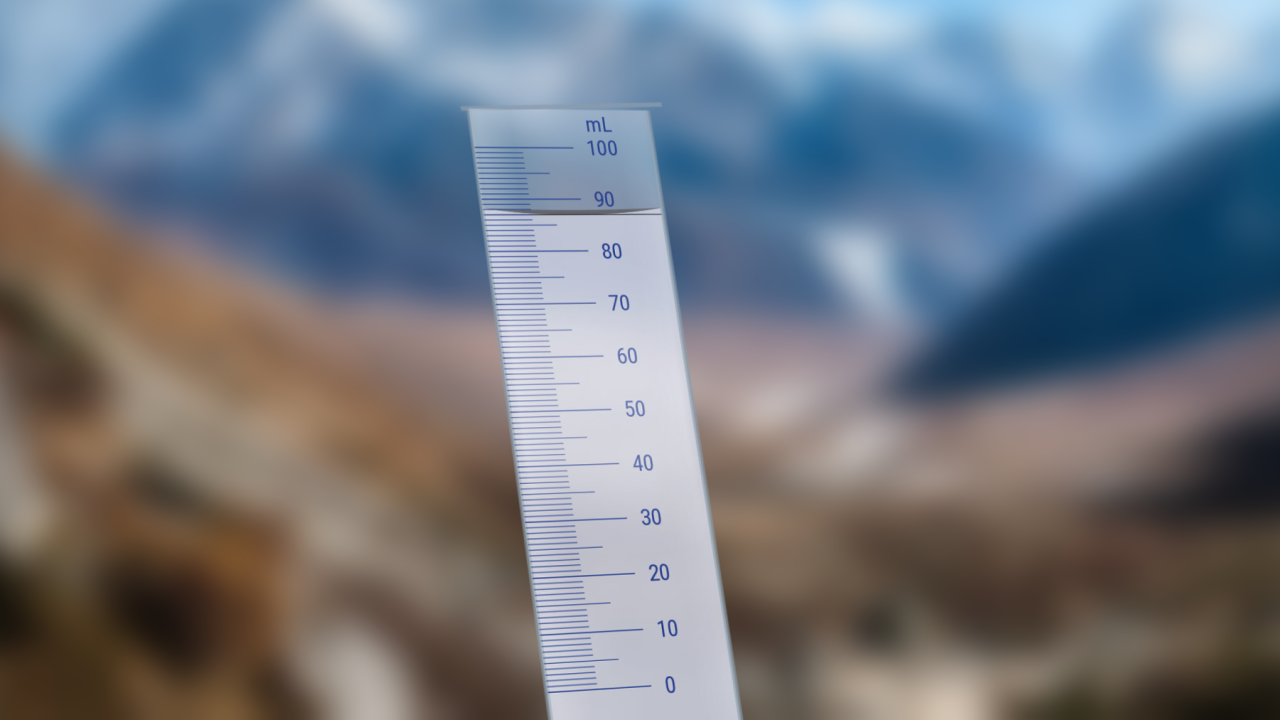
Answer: 87
